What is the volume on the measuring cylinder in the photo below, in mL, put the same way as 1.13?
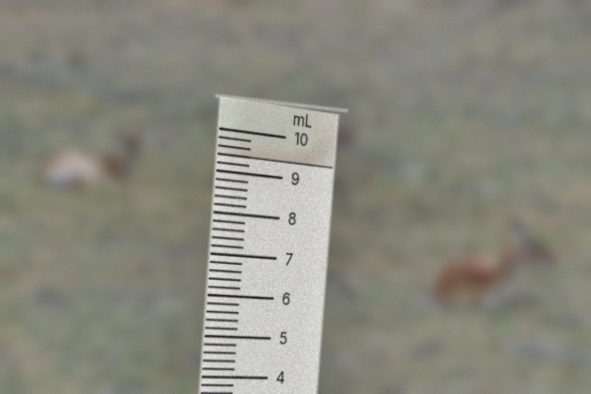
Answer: 9.4
